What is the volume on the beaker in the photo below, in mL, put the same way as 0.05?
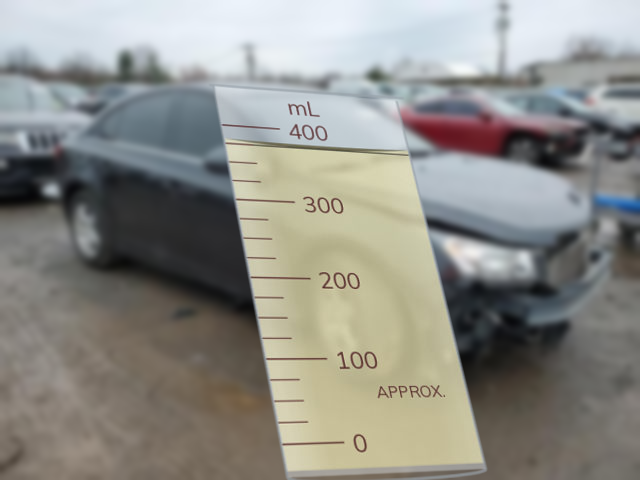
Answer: 375
